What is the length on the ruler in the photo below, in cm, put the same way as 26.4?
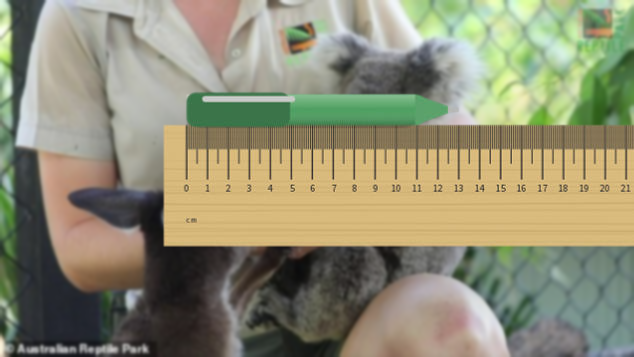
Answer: 13
